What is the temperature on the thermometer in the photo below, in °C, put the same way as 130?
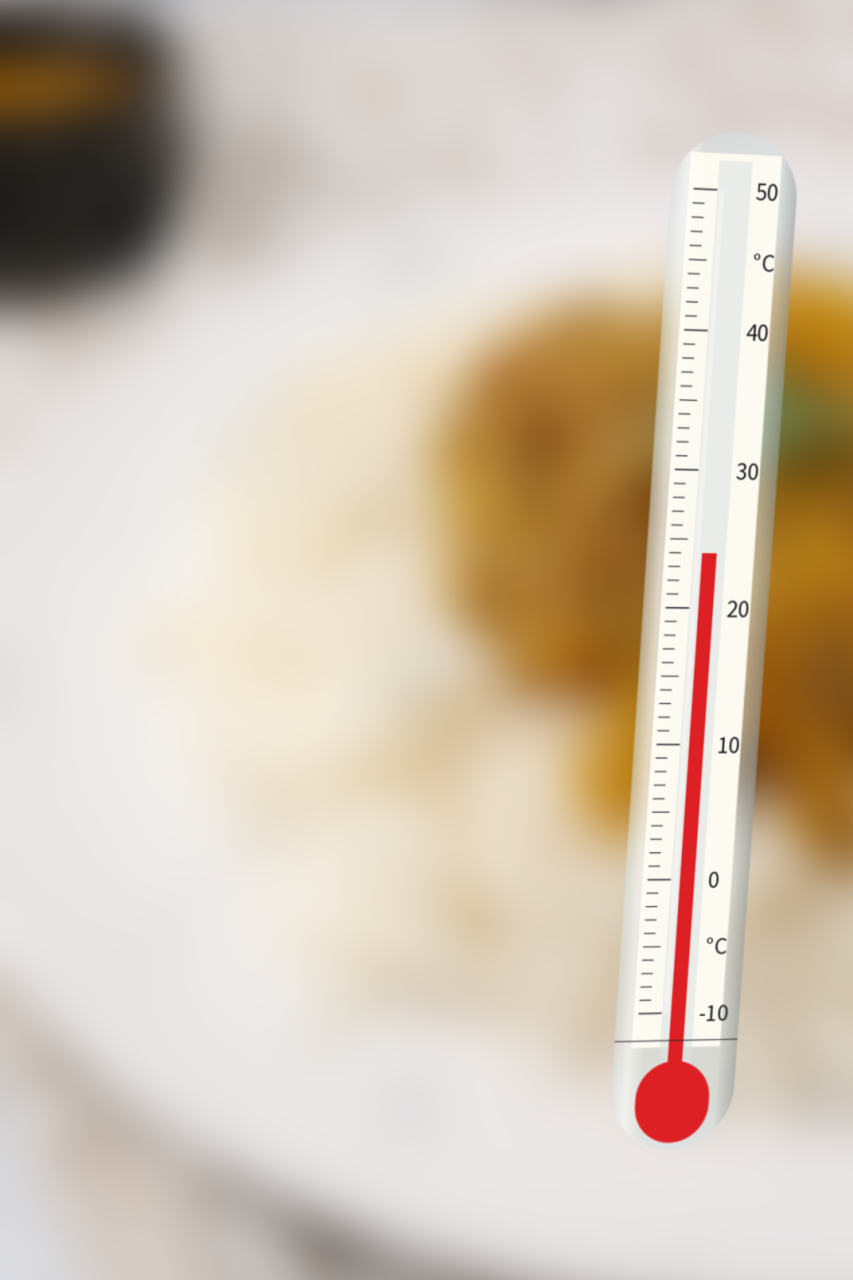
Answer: 24
